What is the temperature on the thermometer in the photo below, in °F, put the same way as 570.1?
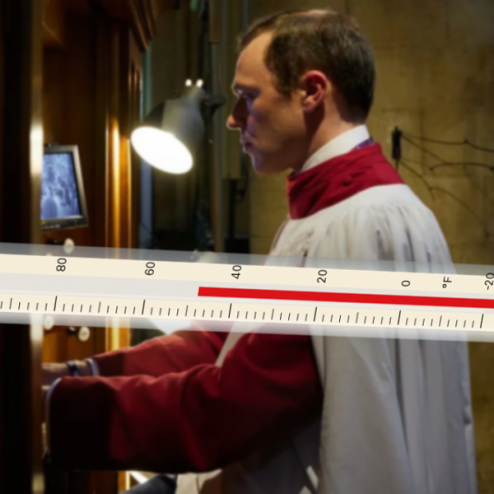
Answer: 48
